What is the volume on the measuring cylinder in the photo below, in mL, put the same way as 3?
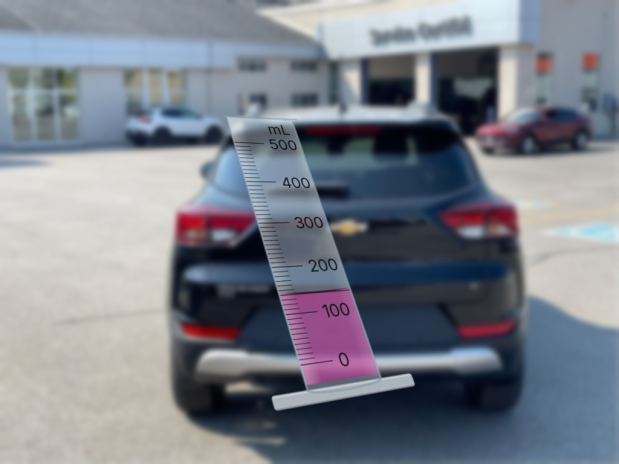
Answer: 140
